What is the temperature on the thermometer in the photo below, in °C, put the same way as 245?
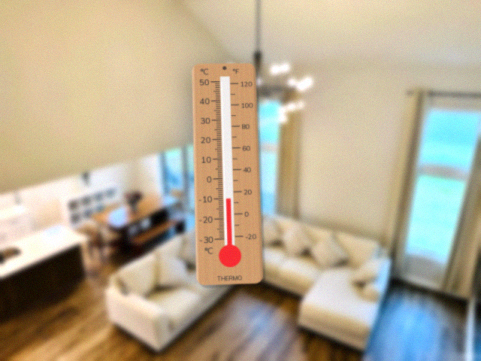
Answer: -10
